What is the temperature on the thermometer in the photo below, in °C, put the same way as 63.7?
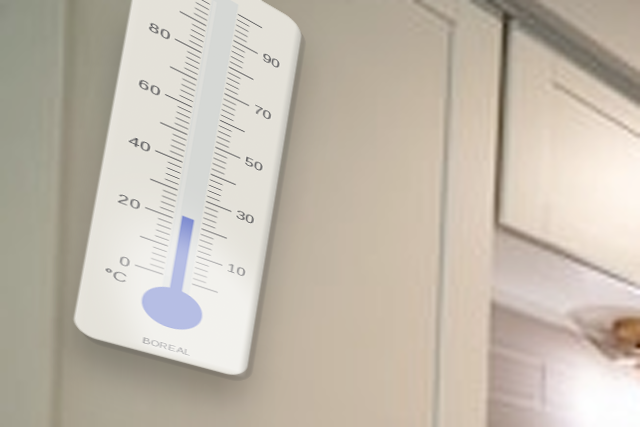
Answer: 22
